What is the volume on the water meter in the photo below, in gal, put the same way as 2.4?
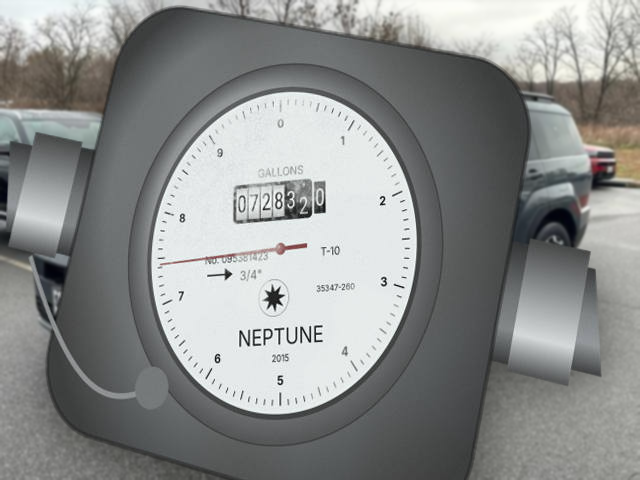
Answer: 728317.4
